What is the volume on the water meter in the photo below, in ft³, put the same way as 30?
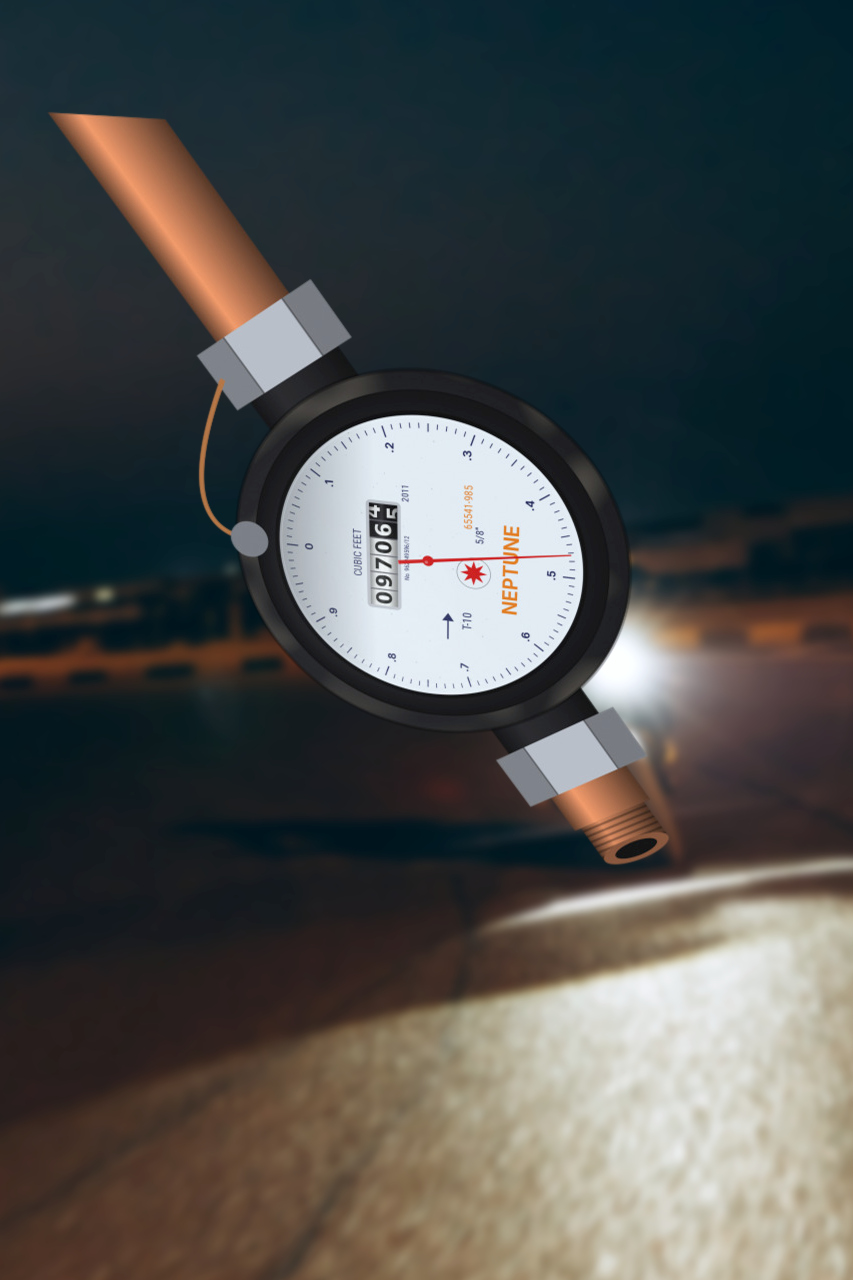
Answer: 97064.47
